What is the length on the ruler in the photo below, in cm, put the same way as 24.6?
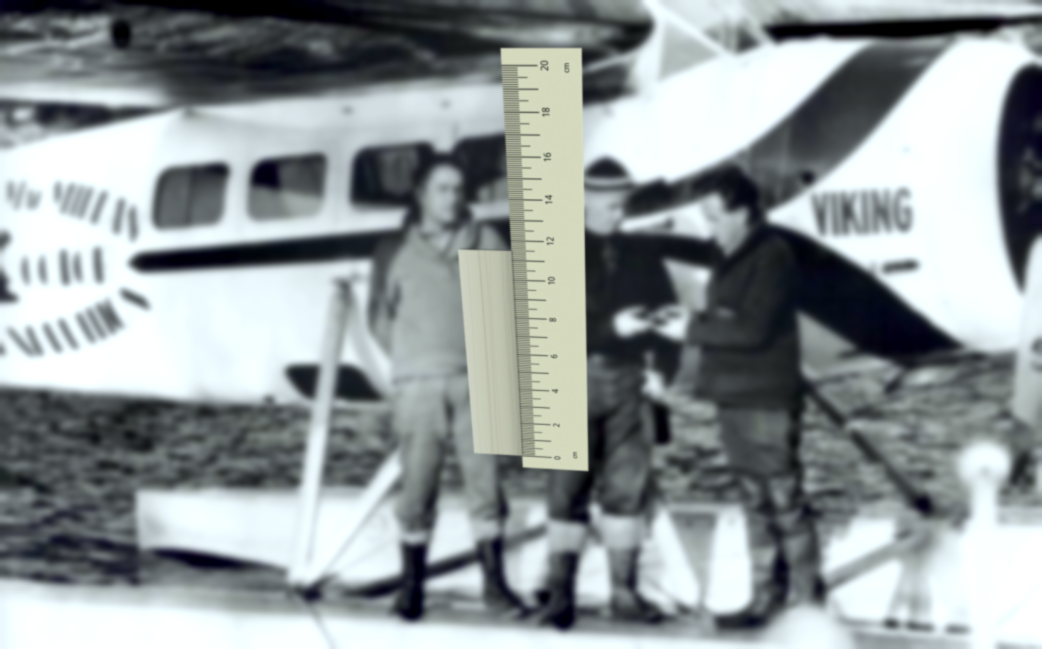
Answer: 11.5
